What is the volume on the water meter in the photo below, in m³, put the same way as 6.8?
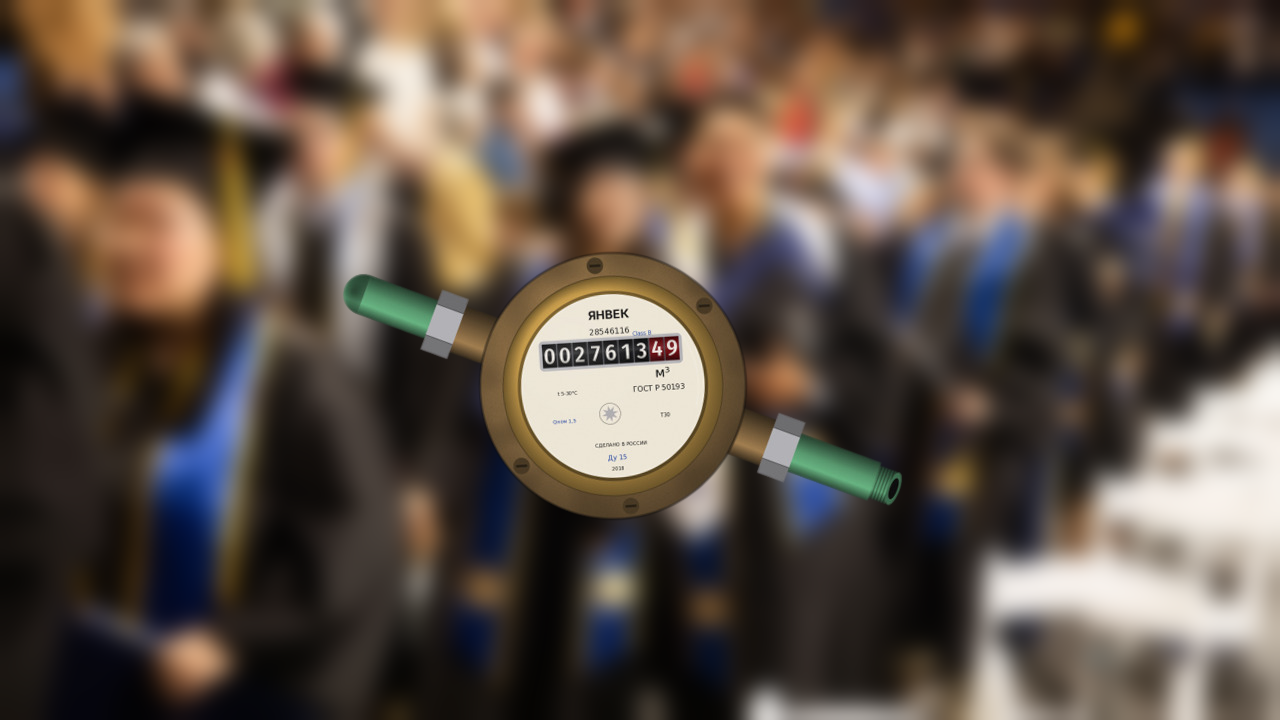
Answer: 27613.49
